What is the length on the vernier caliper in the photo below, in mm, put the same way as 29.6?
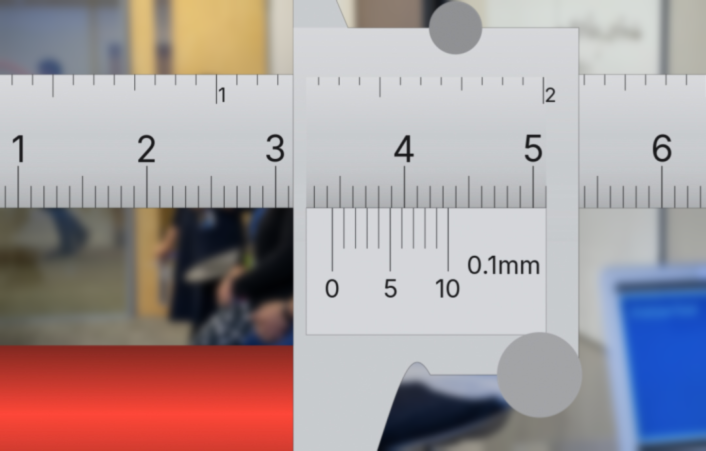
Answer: 34.4
